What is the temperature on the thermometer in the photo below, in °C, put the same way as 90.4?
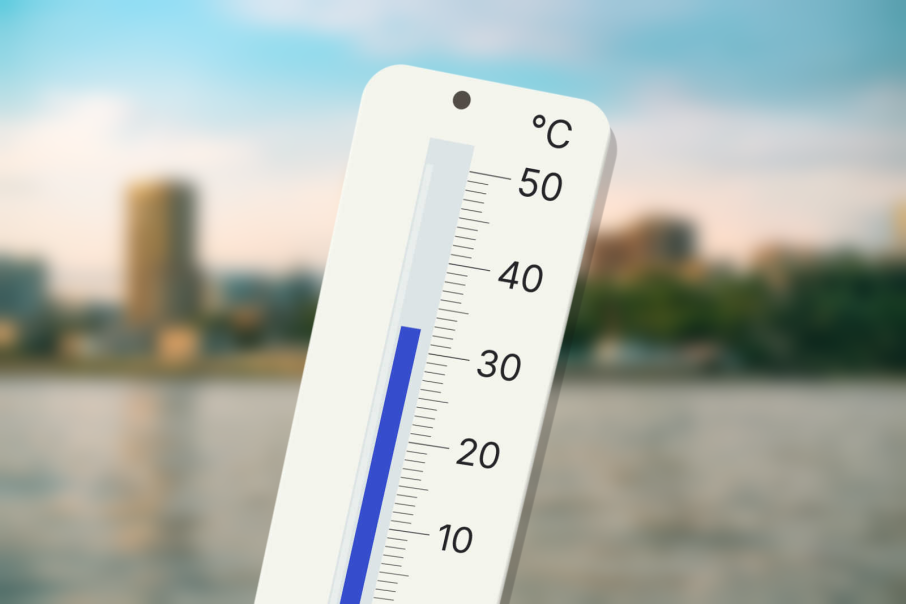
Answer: 32.5
